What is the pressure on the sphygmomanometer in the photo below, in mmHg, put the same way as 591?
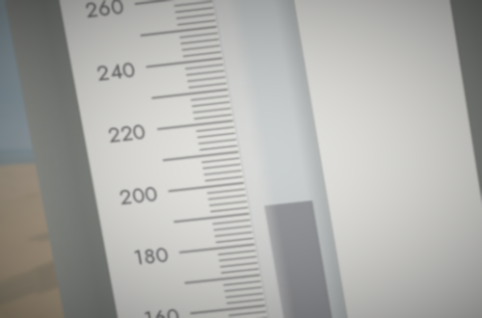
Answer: 192
